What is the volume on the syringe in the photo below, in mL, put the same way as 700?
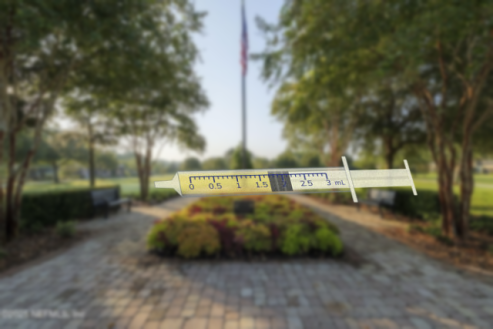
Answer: 1.7
